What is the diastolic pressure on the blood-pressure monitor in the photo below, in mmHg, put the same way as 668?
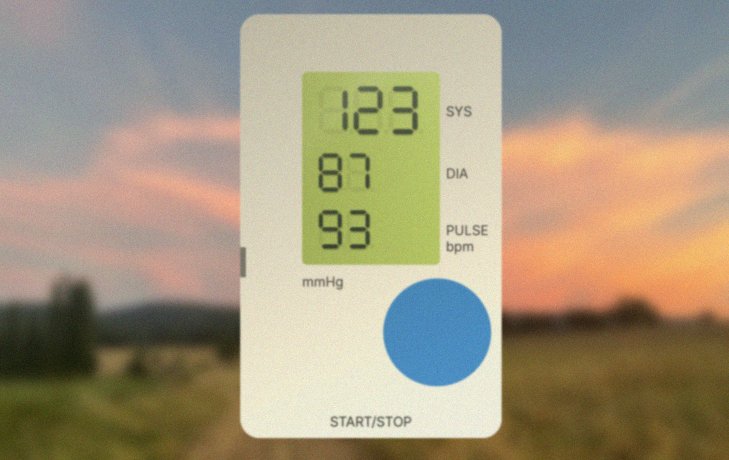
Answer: 87
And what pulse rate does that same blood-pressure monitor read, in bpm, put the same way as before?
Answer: 93
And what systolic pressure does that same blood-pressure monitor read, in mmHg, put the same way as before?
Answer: 123
